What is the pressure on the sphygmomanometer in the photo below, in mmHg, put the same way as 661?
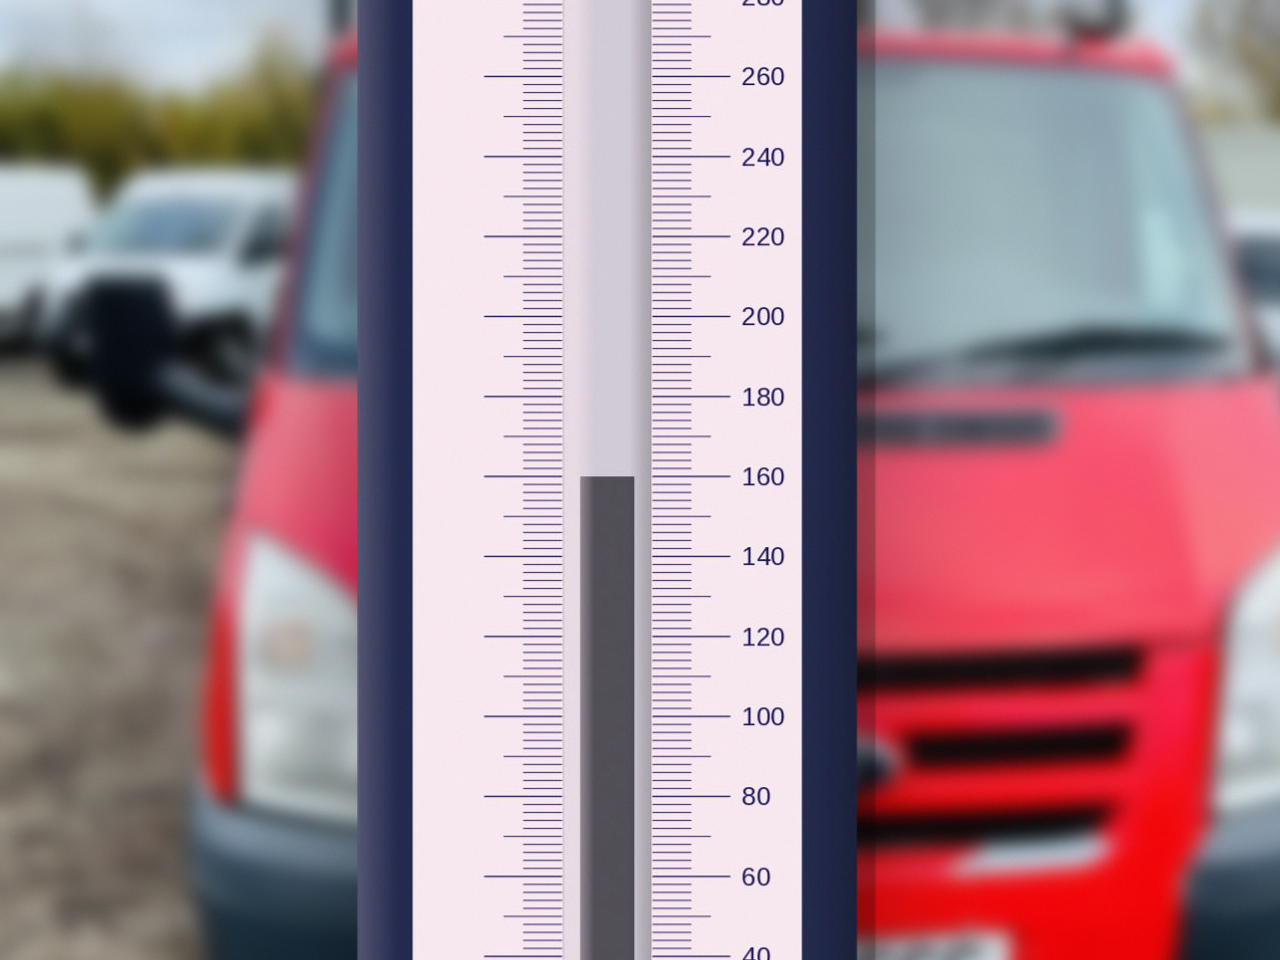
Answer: 160
